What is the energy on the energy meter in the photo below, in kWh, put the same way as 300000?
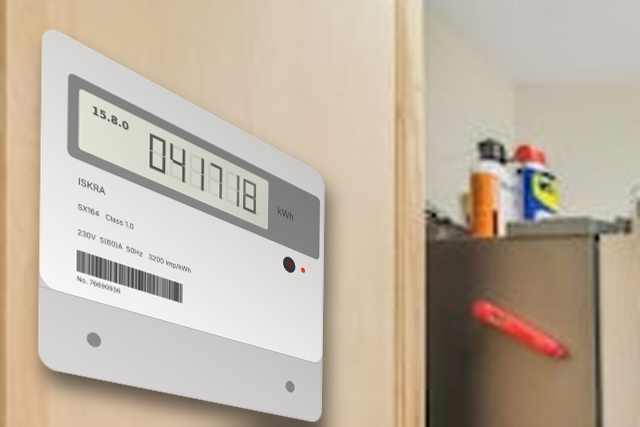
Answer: 41718
